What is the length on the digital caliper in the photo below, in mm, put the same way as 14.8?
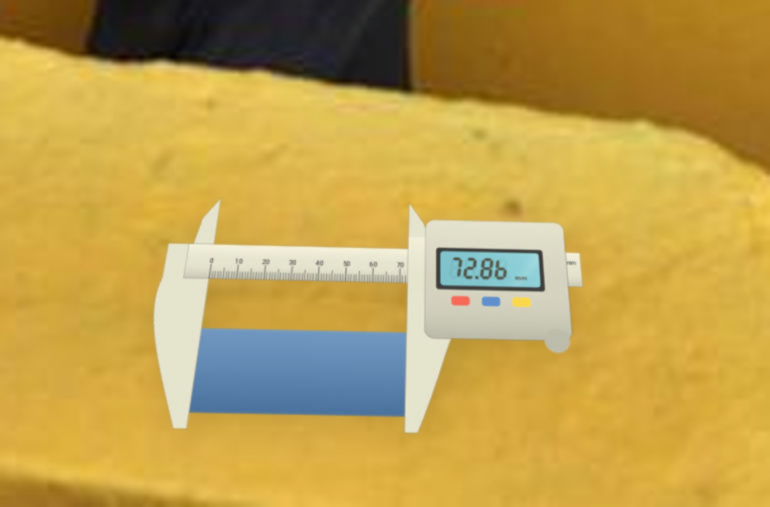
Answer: 72.86
